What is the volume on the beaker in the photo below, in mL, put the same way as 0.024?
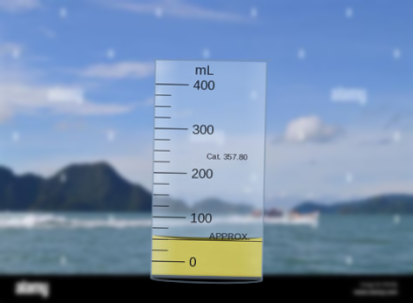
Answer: 50
